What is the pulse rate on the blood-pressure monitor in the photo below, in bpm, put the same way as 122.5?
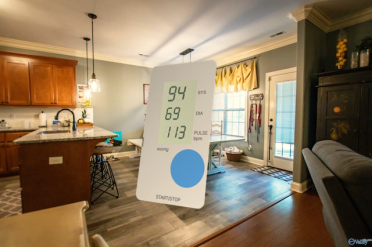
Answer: 113
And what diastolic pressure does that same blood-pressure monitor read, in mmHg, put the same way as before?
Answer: 69
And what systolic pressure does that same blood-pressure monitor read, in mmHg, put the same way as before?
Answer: 94
